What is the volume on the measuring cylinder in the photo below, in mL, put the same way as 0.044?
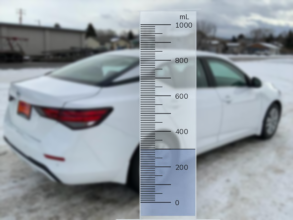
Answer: 300
